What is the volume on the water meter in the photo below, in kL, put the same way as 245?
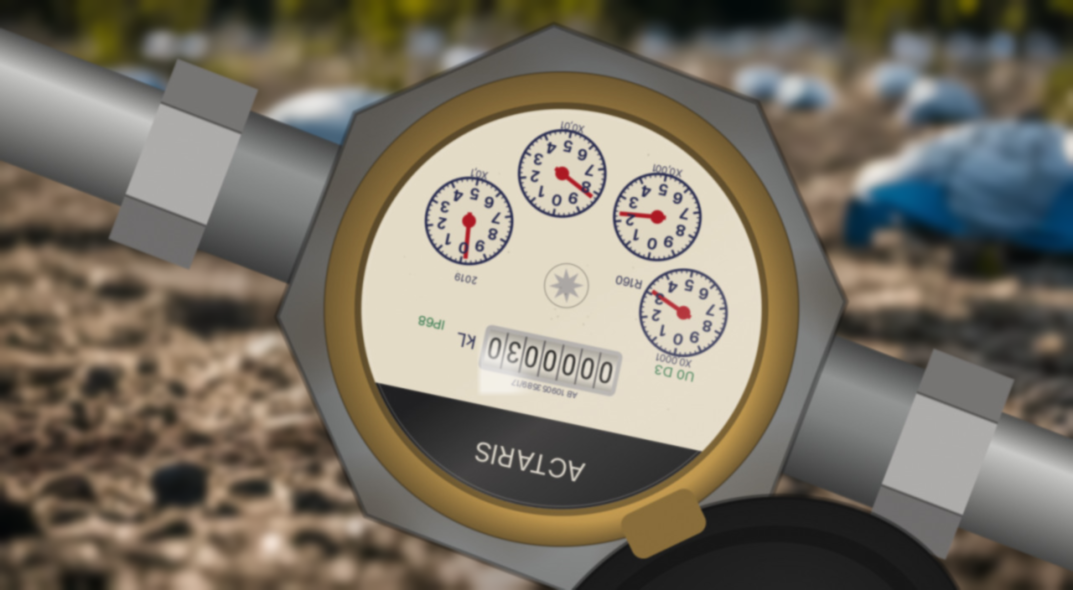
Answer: 29.9823
